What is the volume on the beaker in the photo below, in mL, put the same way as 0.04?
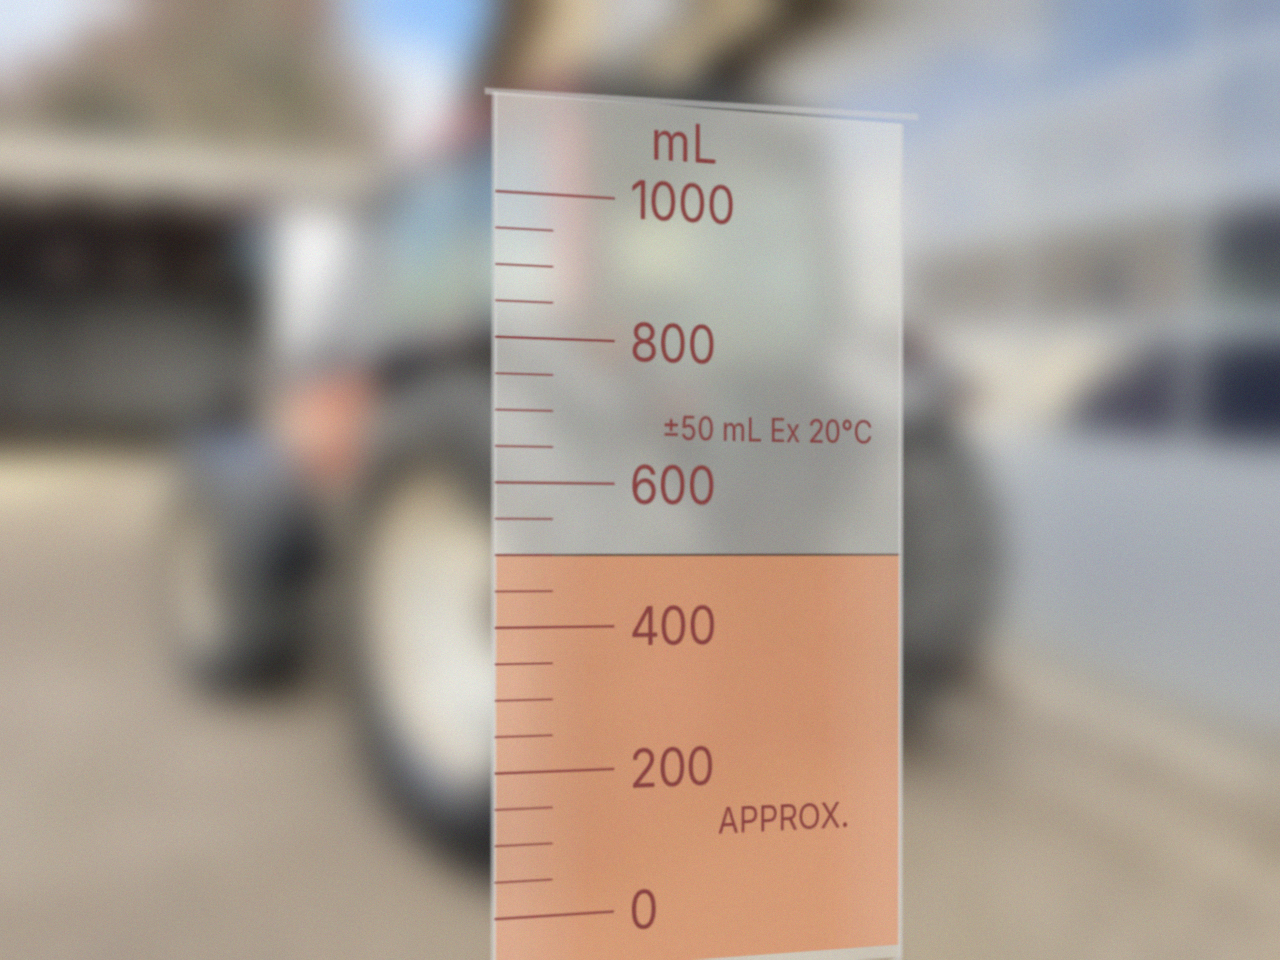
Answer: 500
